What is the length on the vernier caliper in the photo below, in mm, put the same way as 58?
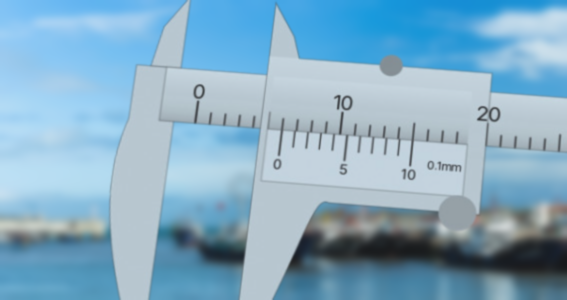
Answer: 6.0
